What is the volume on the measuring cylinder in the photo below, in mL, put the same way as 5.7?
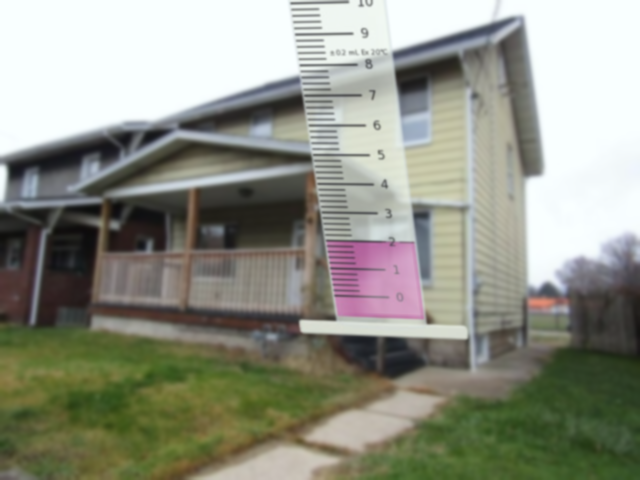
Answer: 2
